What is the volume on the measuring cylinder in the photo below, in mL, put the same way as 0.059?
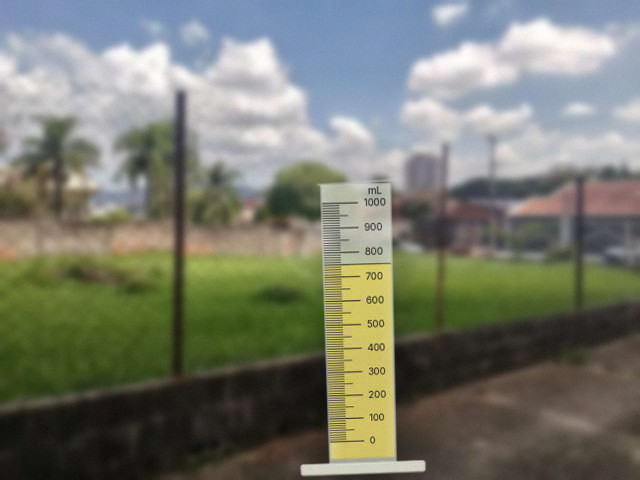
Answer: 750
